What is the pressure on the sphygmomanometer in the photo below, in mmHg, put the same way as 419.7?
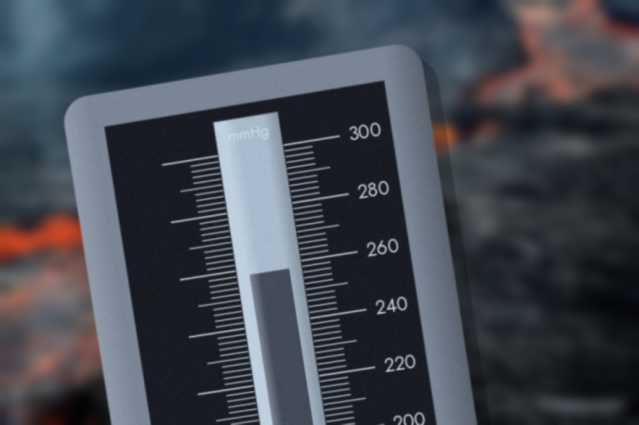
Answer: 258
